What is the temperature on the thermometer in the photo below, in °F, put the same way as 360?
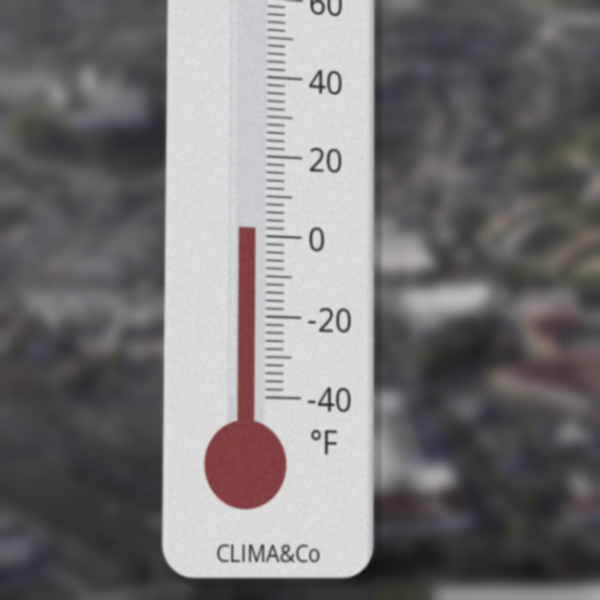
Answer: 2
